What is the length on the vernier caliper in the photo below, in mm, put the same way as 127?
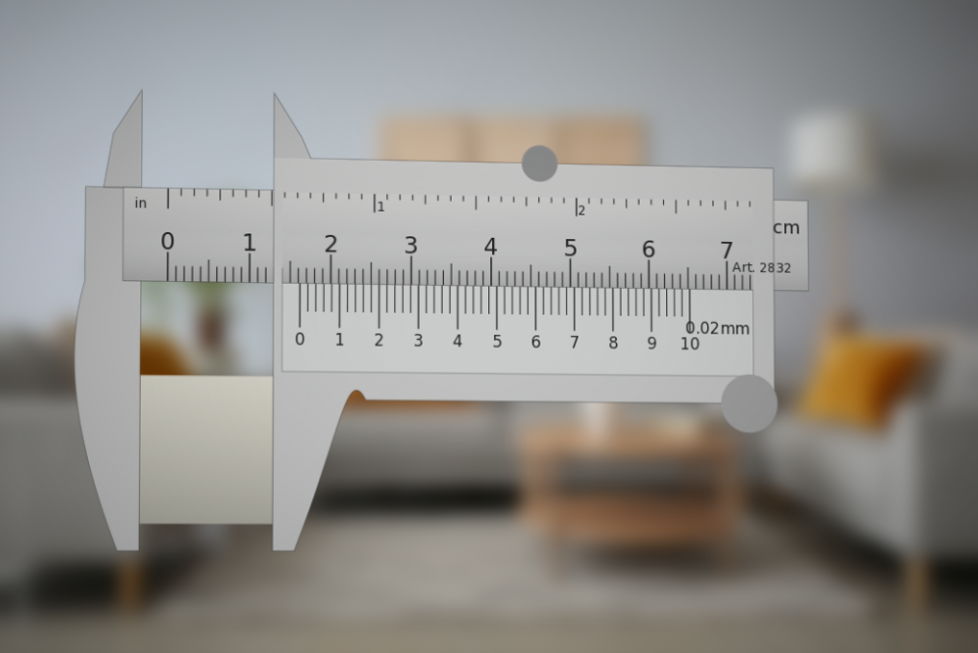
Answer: 16.2
